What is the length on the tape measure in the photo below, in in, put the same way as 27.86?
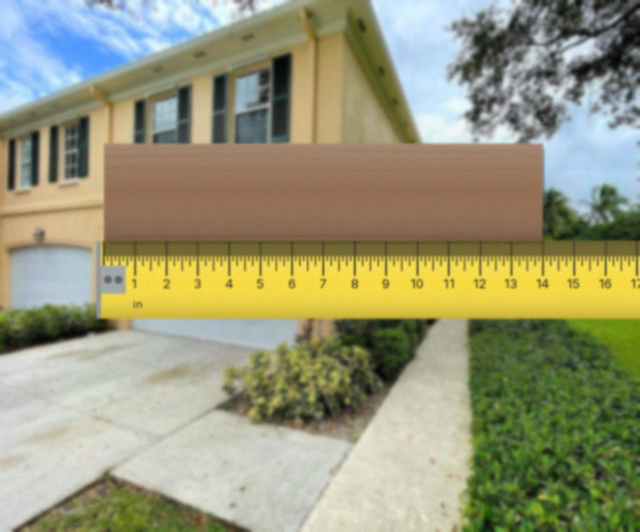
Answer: 14
